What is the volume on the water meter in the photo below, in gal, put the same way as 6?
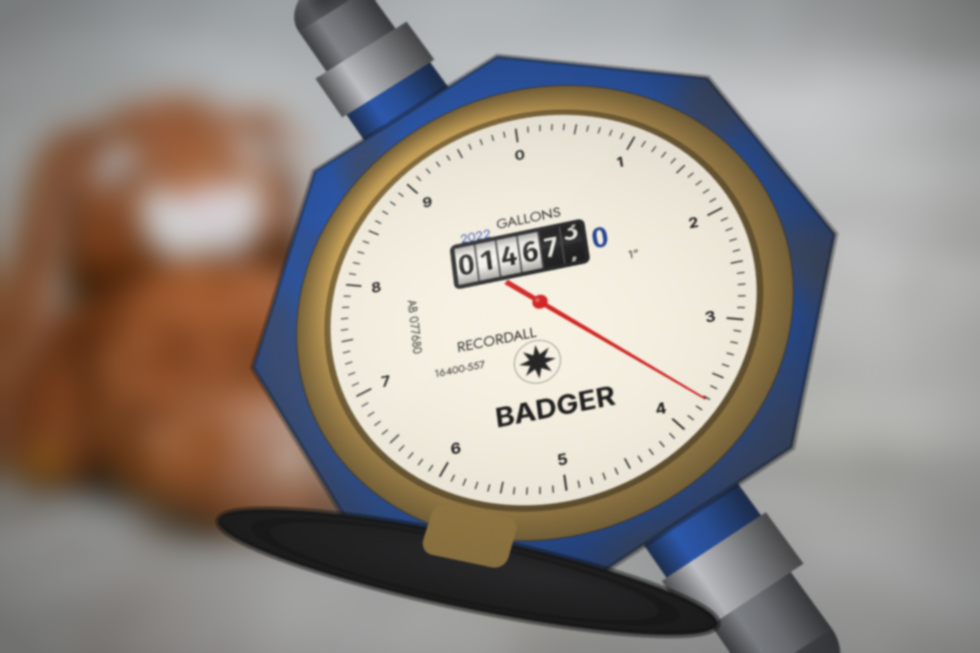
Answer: 146733.7
